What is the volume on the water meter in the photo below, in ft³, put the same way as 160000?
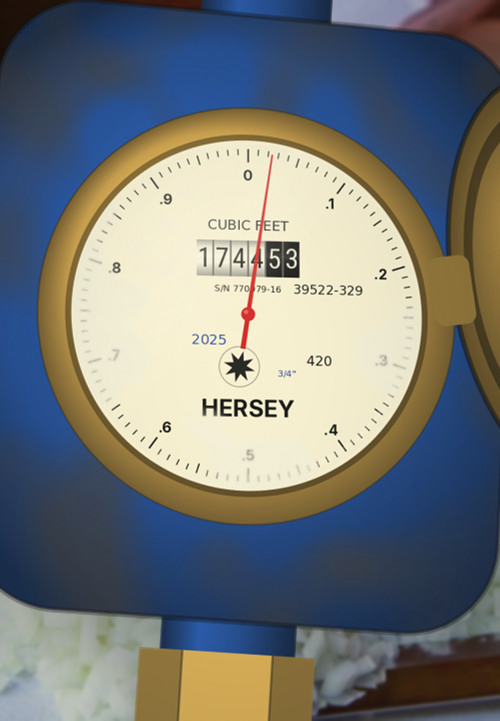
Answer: 174453.02
